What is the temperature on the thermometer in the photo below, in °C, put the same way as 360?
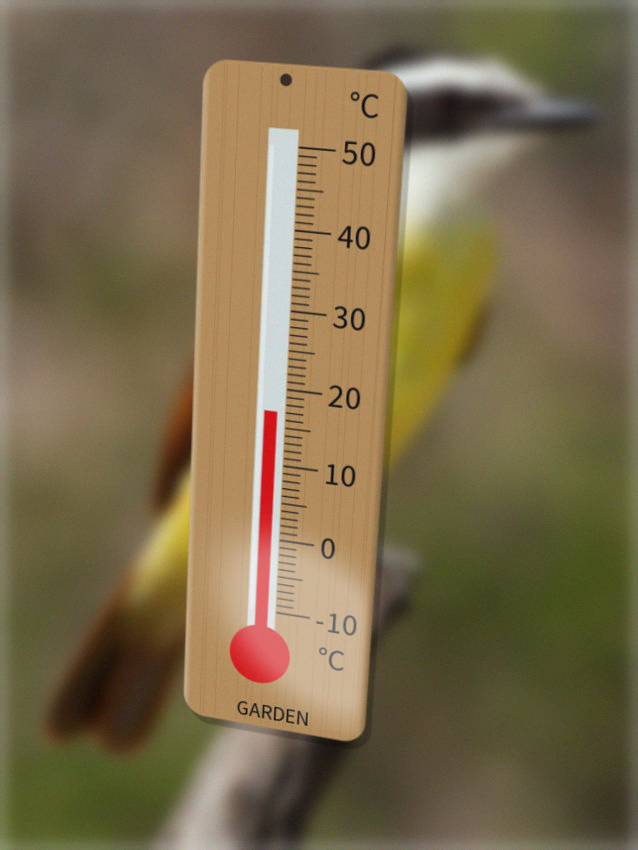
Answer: 17
